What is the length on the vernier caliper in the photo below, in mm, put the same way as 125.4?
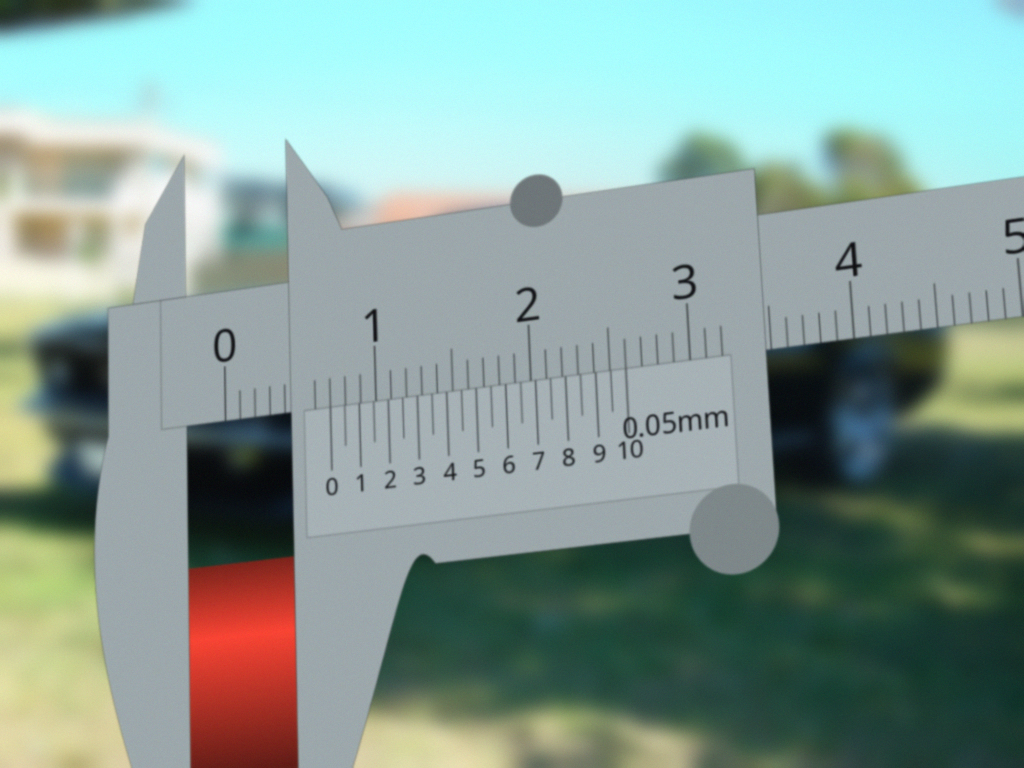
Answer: 7.0
